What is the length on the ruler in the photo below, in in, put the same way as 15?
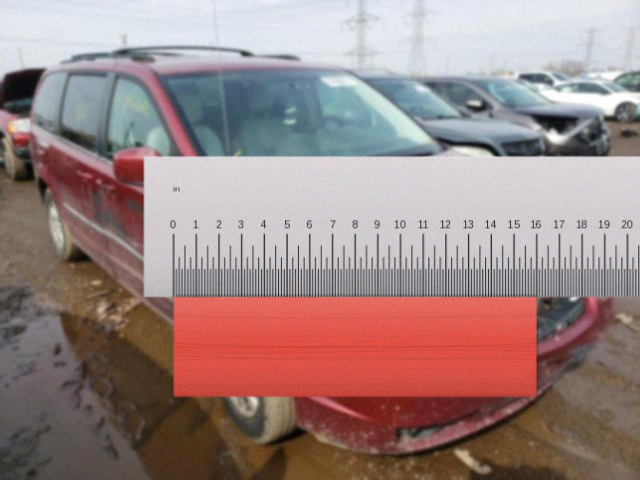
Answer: 16
